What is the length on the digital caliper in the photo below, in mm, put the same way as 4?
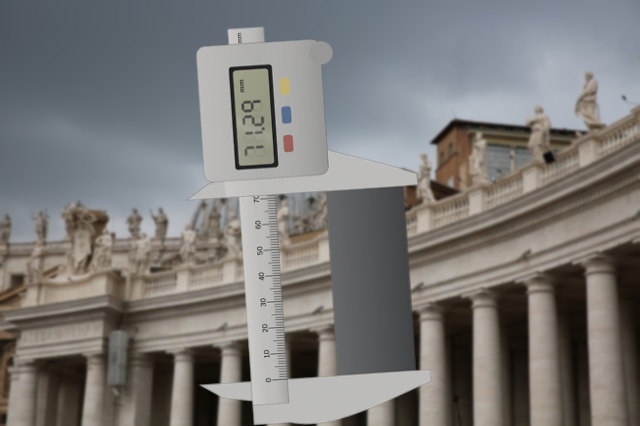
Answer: 71.29
